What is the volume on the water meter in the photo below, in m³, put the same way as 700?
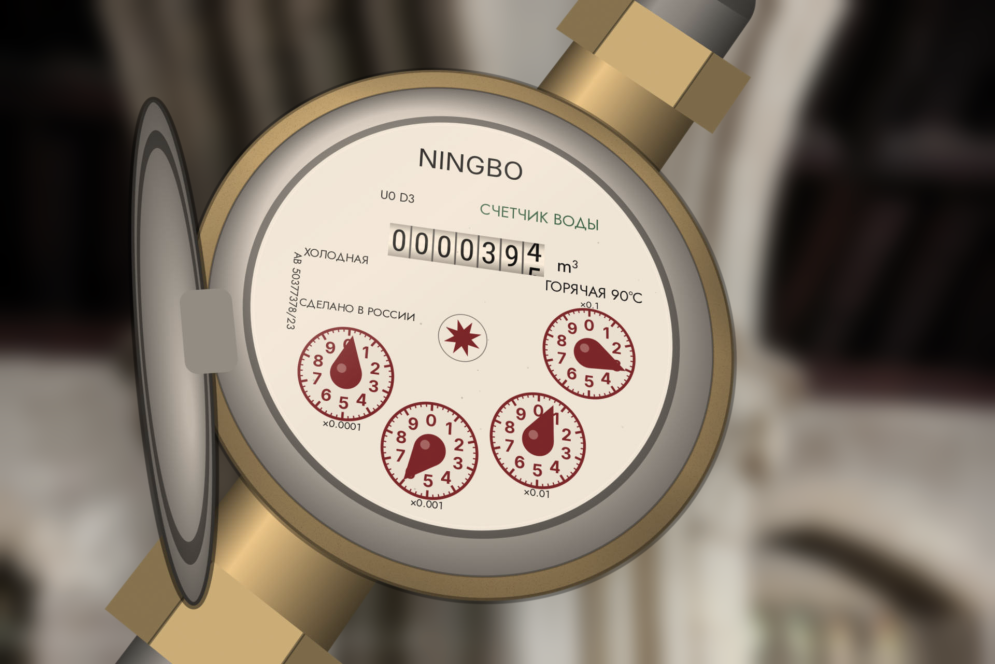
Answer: 394.3060
